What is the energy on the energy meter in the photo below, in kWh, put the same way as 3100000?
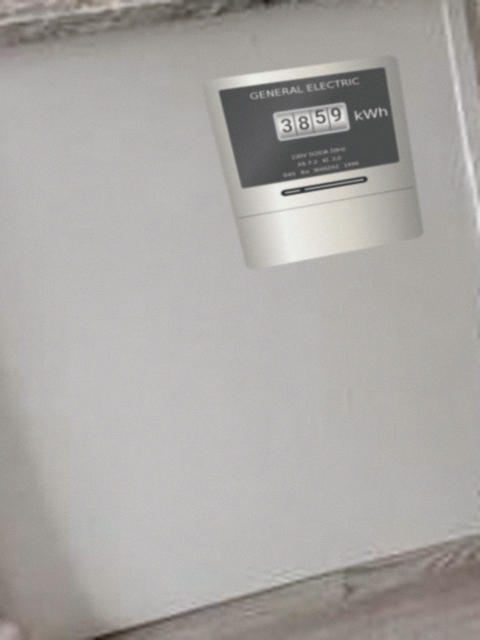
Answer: 3859
